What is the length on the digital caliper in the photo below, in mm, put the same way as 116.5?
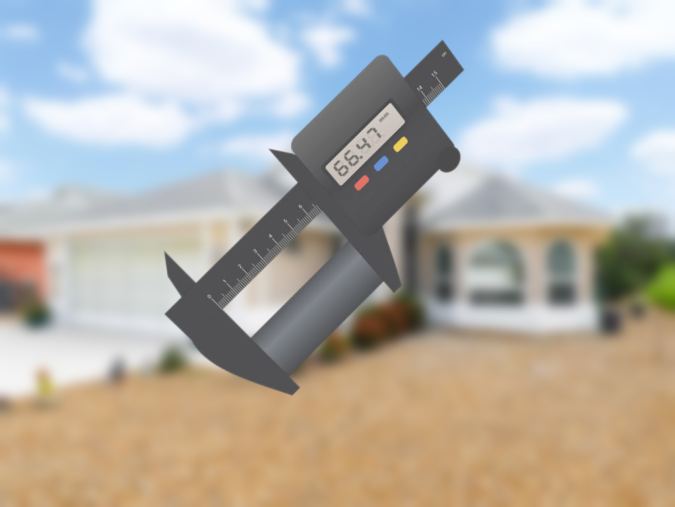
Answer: 66.47
